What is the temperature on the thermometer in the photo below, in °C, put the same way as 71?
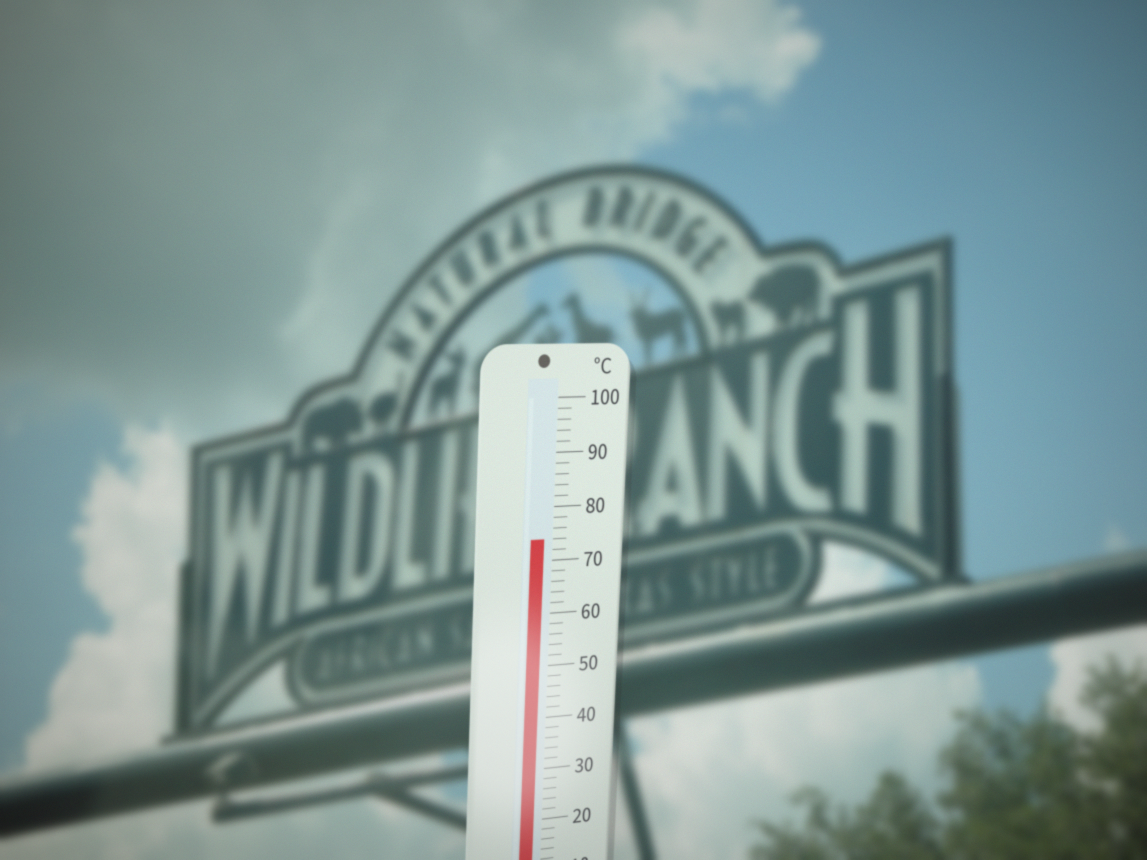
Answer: 74
